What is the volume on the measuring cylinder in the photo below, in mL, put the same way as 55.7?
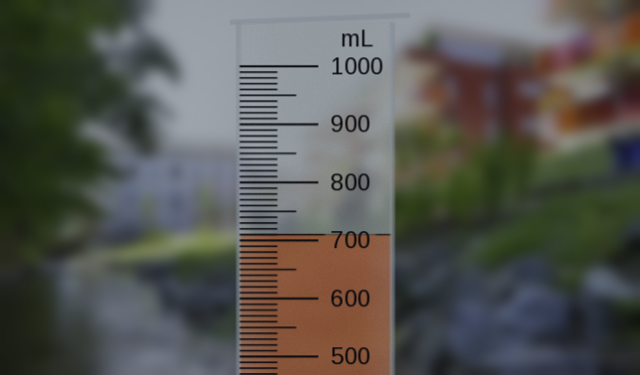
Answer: 710
